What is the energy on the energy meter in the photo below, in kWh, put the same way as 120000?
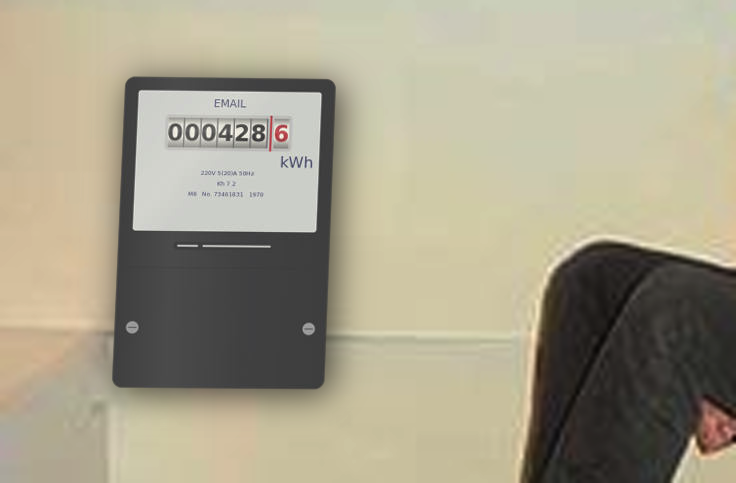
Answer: 428.6
